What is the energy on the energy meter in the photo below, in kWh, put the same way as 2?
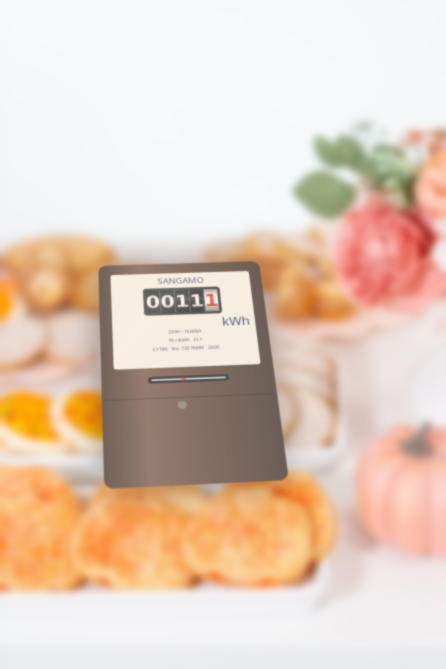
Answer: 11.1
